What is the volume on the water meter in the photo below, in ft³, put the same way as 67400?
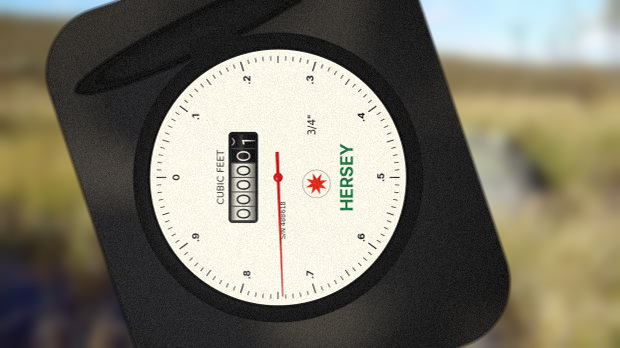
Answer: 0.74
